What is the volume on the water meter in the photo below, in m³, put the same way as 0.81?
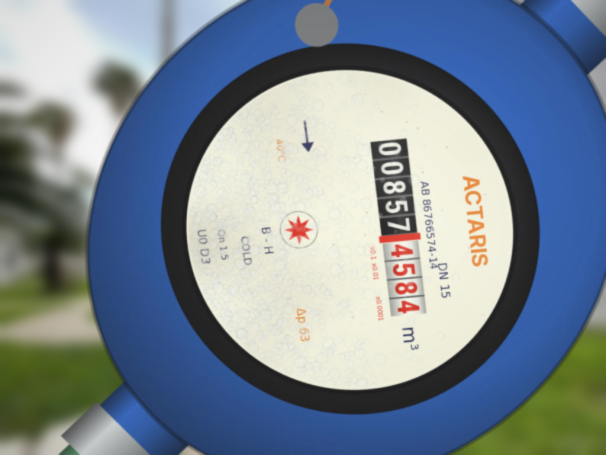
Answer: 857.4584
